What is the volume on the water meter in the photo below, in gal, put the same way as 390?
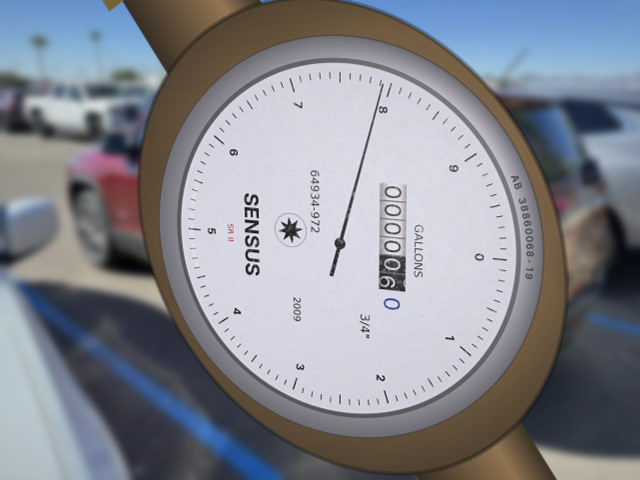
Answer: 57.9
